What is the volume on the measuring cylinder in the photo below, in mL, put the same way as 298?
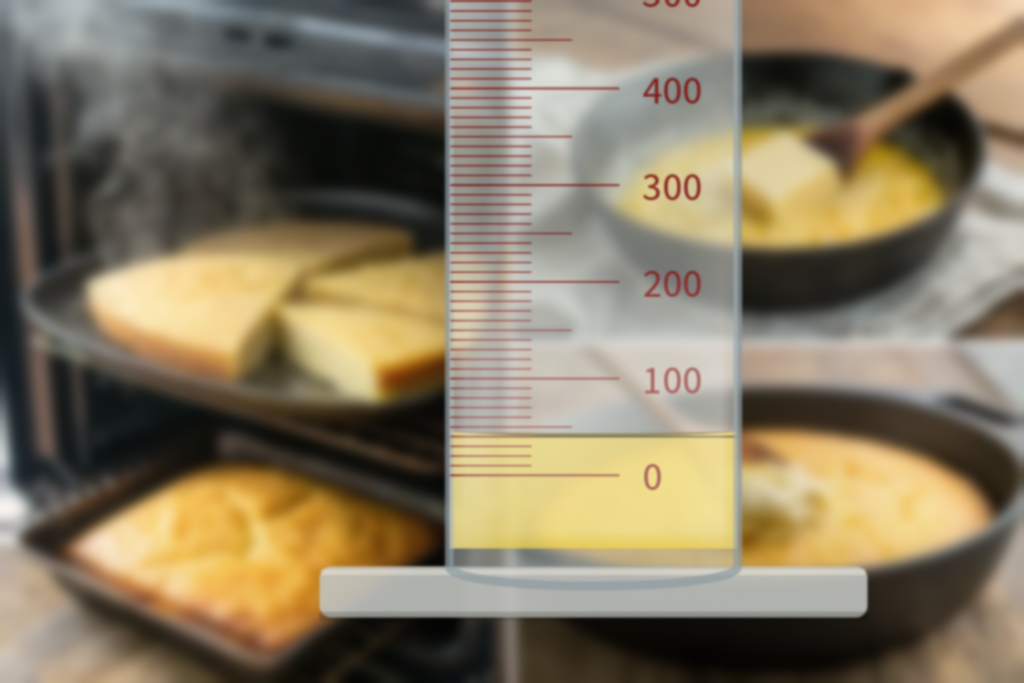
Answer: 40
